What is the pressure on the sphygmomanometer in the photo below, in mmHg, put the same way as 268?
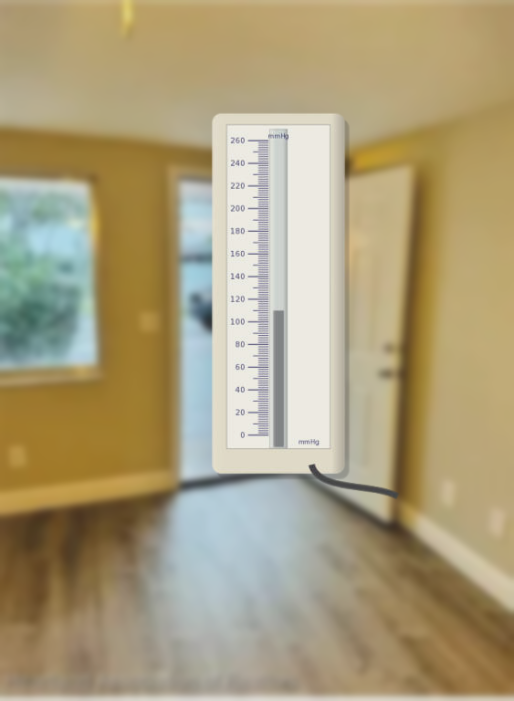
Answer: 110
